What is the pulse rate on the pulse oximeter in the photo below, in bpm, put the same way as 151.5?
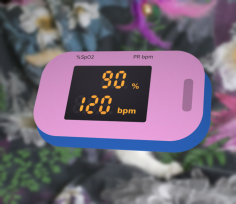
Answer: 120
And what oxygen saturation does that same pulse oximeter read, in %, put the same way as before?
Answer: 90
